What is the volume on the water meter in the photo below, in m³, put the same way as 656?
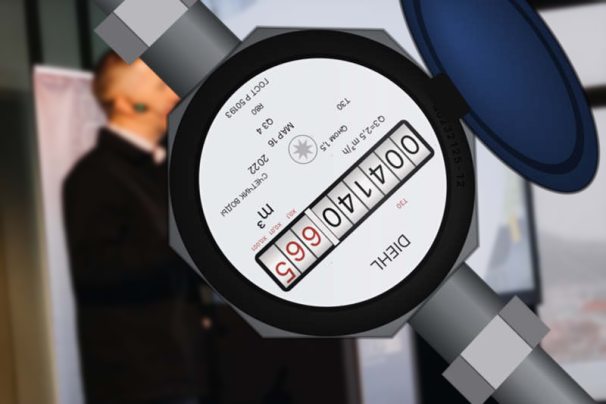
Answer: 4140.665
